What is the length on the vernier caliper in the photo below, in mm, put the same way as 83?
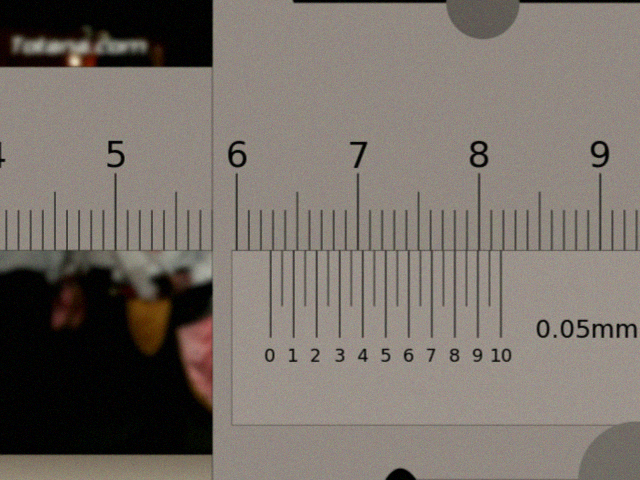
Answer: 62.8
